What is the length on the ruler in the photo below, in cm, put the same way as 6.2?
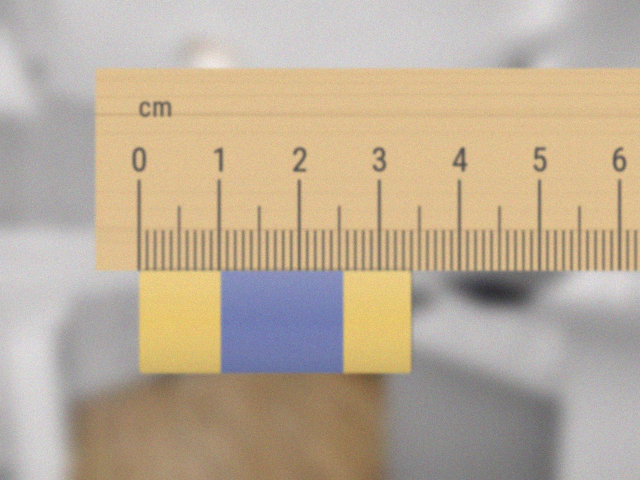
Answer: 3.4
